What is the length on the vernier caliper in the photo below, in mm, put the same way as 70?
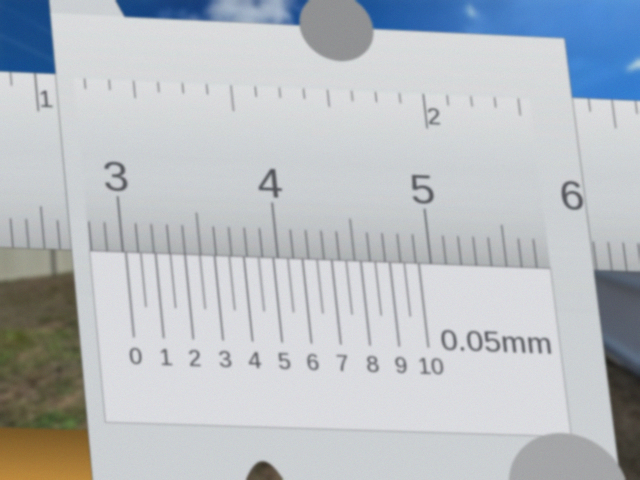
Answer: 30.2
